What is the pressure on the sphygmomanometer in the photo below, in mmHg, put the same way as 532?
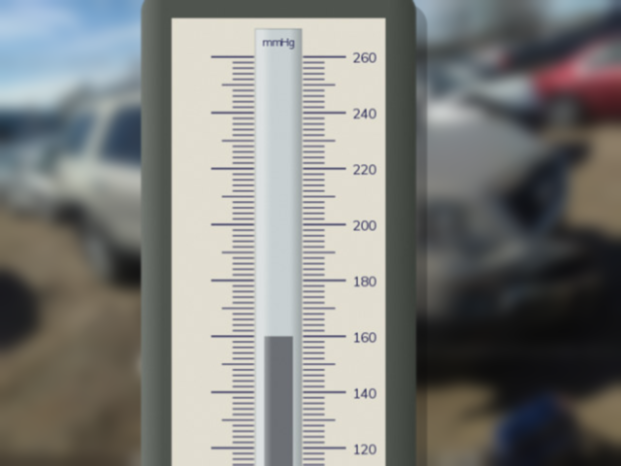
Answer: 160
